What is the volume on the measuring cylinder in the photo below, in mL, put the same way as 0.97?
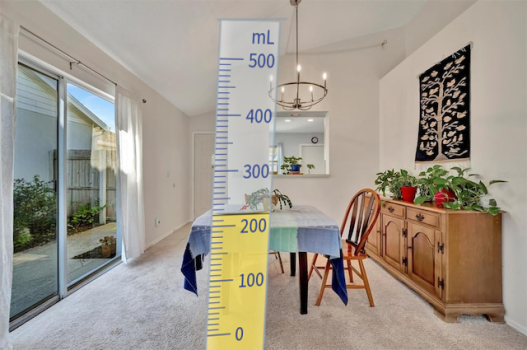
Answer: 220
